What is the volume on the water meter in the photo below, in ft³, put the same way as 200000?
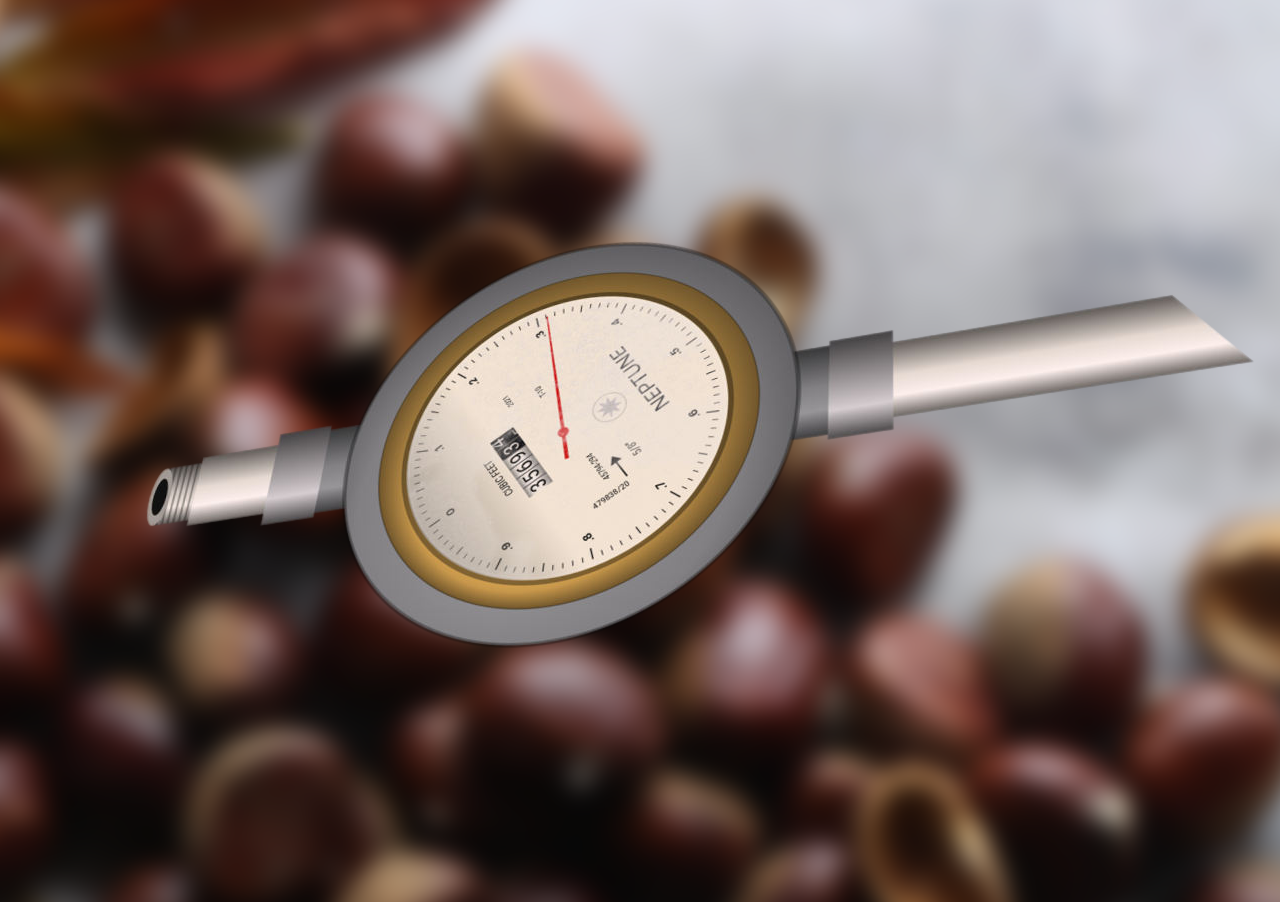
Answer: 356934.31
